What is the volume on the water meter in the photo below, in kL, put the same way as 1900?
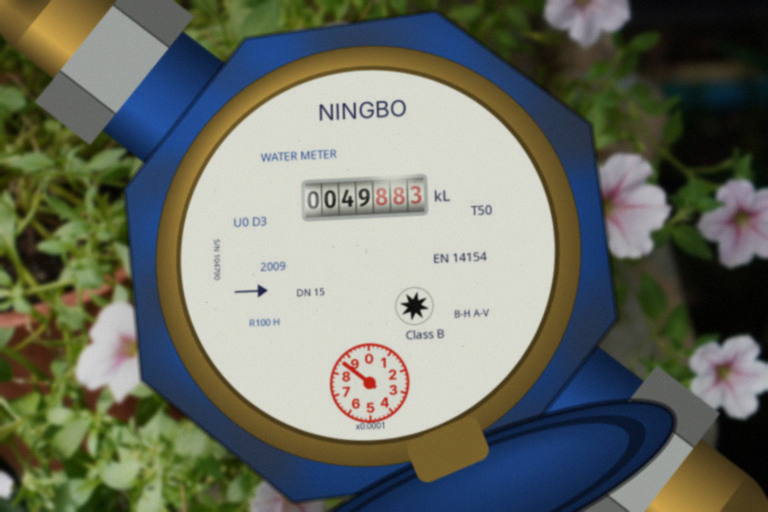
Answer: 49.8838
